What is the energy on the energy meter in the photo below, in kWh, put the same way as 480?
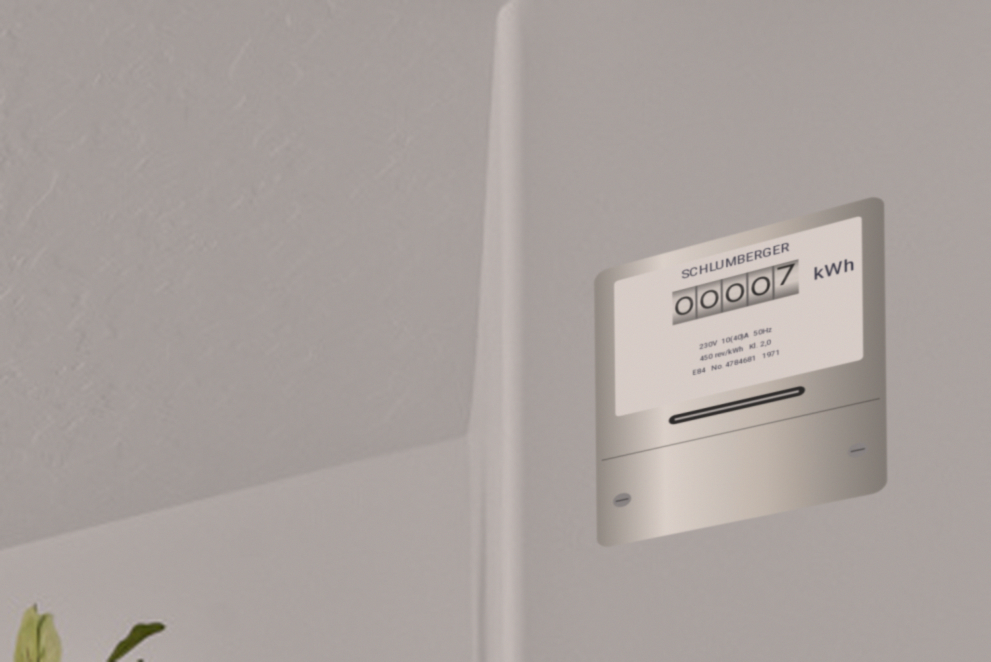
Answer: 7
